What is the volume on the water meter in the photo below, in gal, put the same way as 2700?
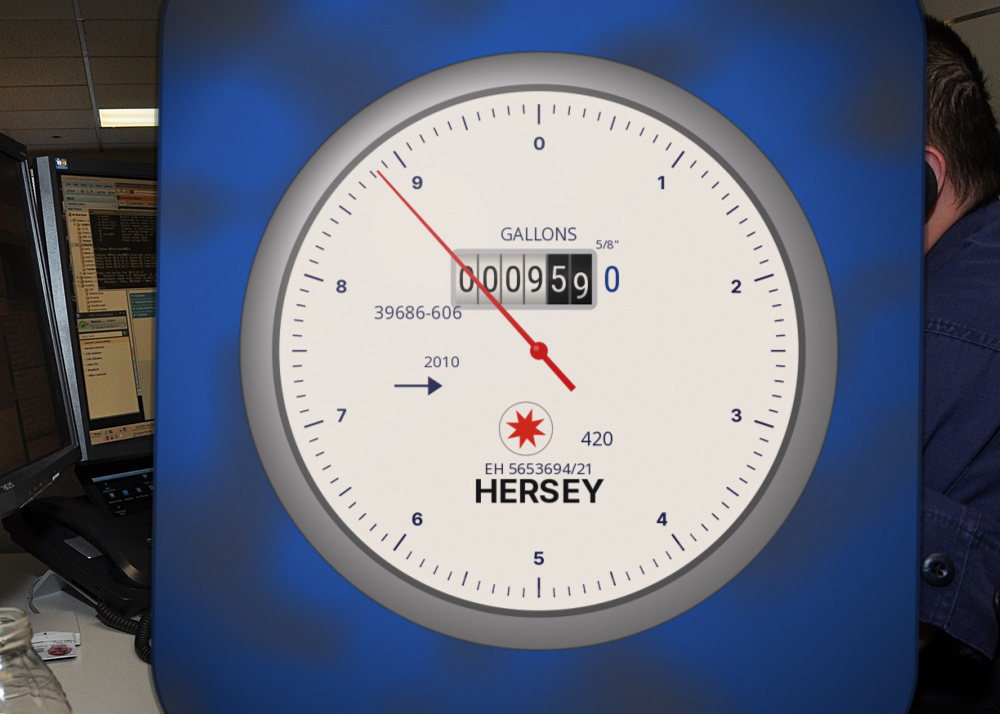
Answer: 9588.8
